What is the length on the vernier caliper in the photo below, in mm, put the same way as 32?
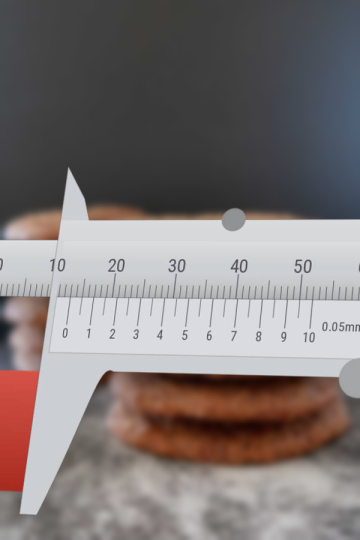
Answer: 13.0
